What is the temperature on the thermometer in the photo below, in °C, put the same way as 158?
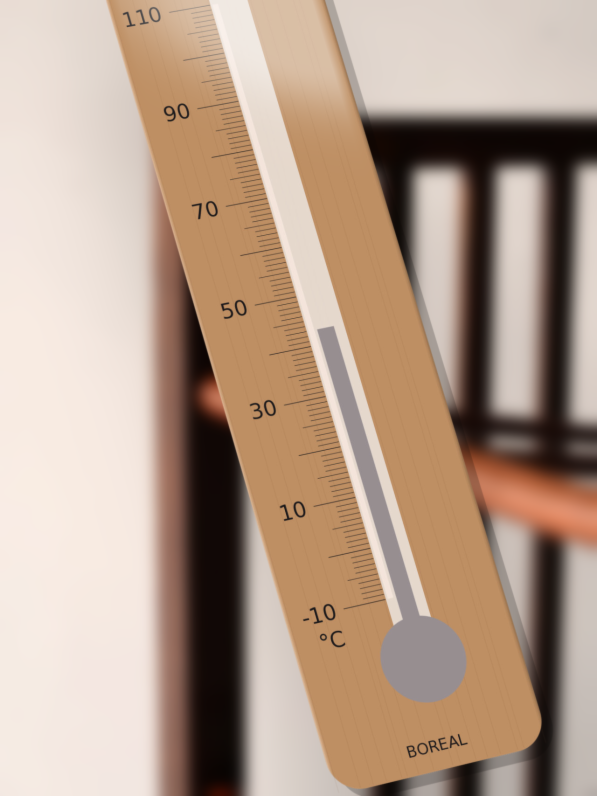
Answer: 43
